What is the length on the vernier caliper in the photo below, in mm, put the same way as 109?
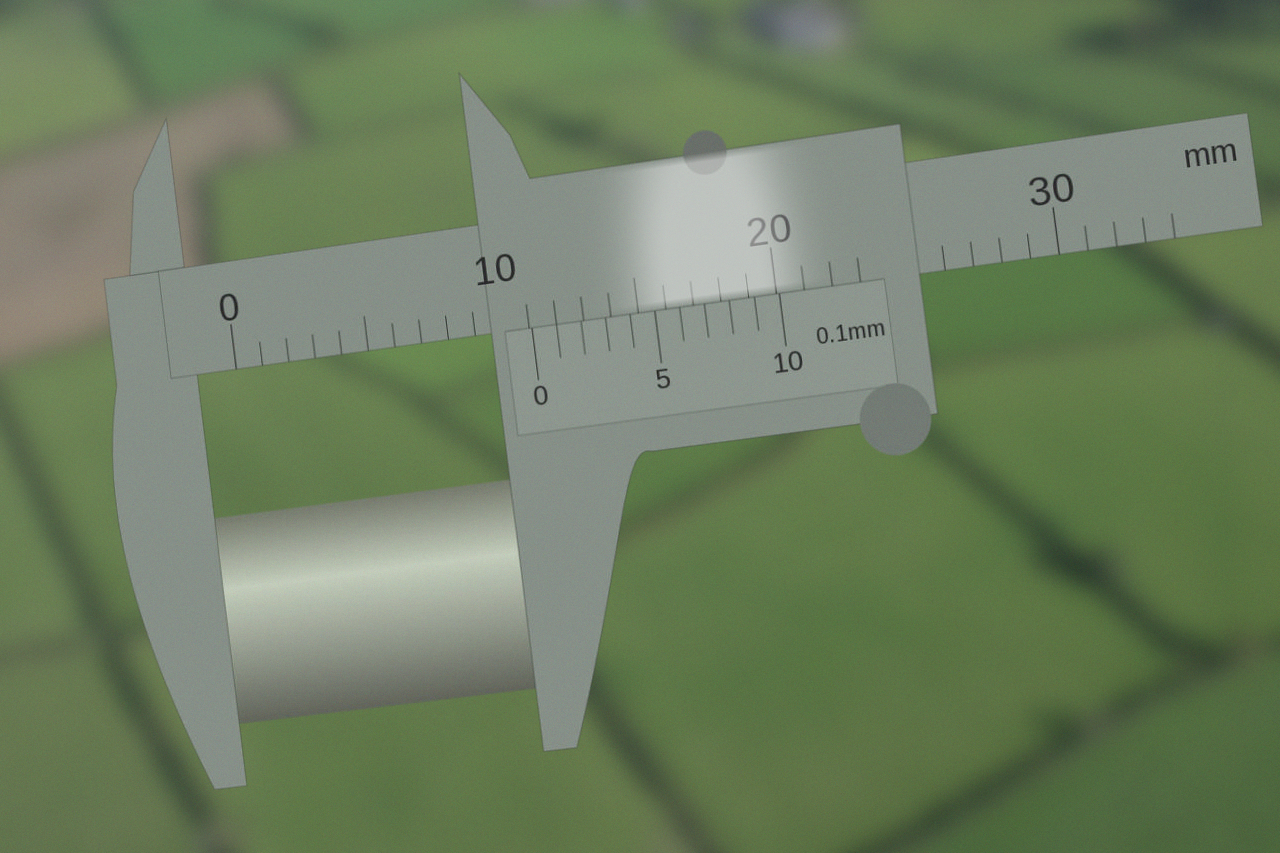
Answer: 11.1
